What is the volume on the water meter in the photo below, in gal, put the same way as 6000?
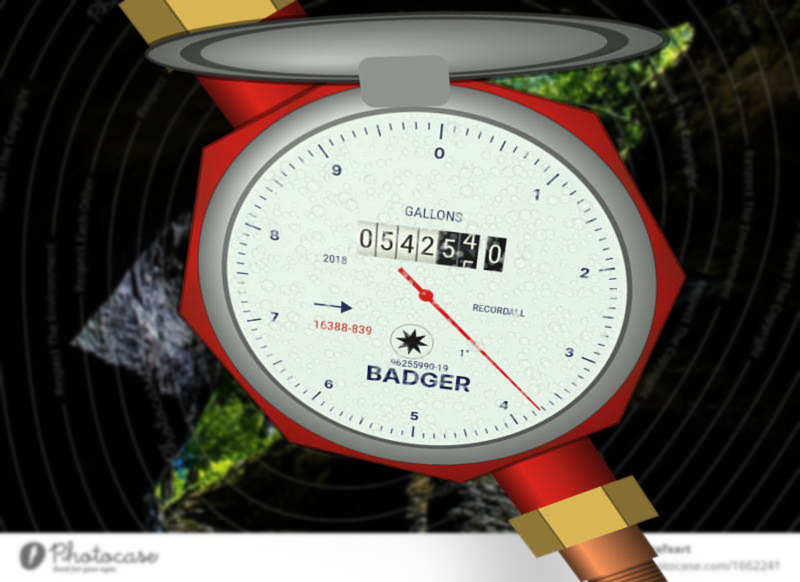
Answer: 542543.7
